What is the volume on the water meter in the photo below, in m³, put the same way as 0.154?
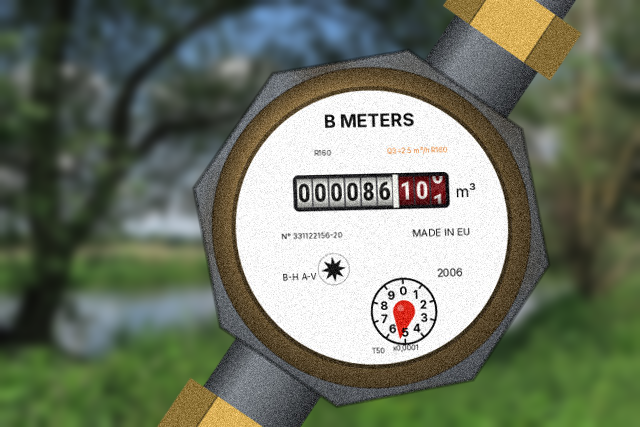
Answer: 86.1005
